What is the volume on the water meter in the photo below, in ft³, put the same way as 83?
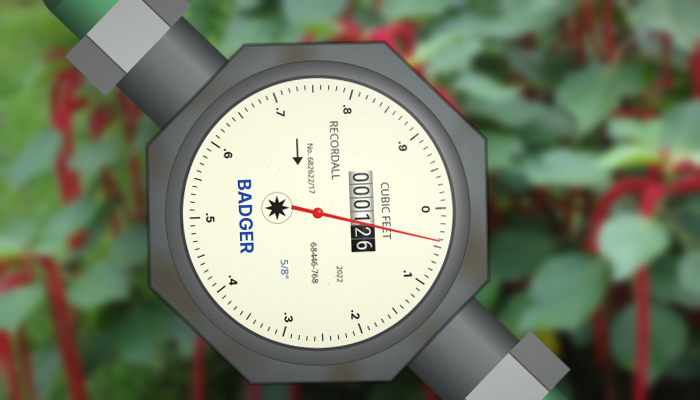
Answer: 126.04
